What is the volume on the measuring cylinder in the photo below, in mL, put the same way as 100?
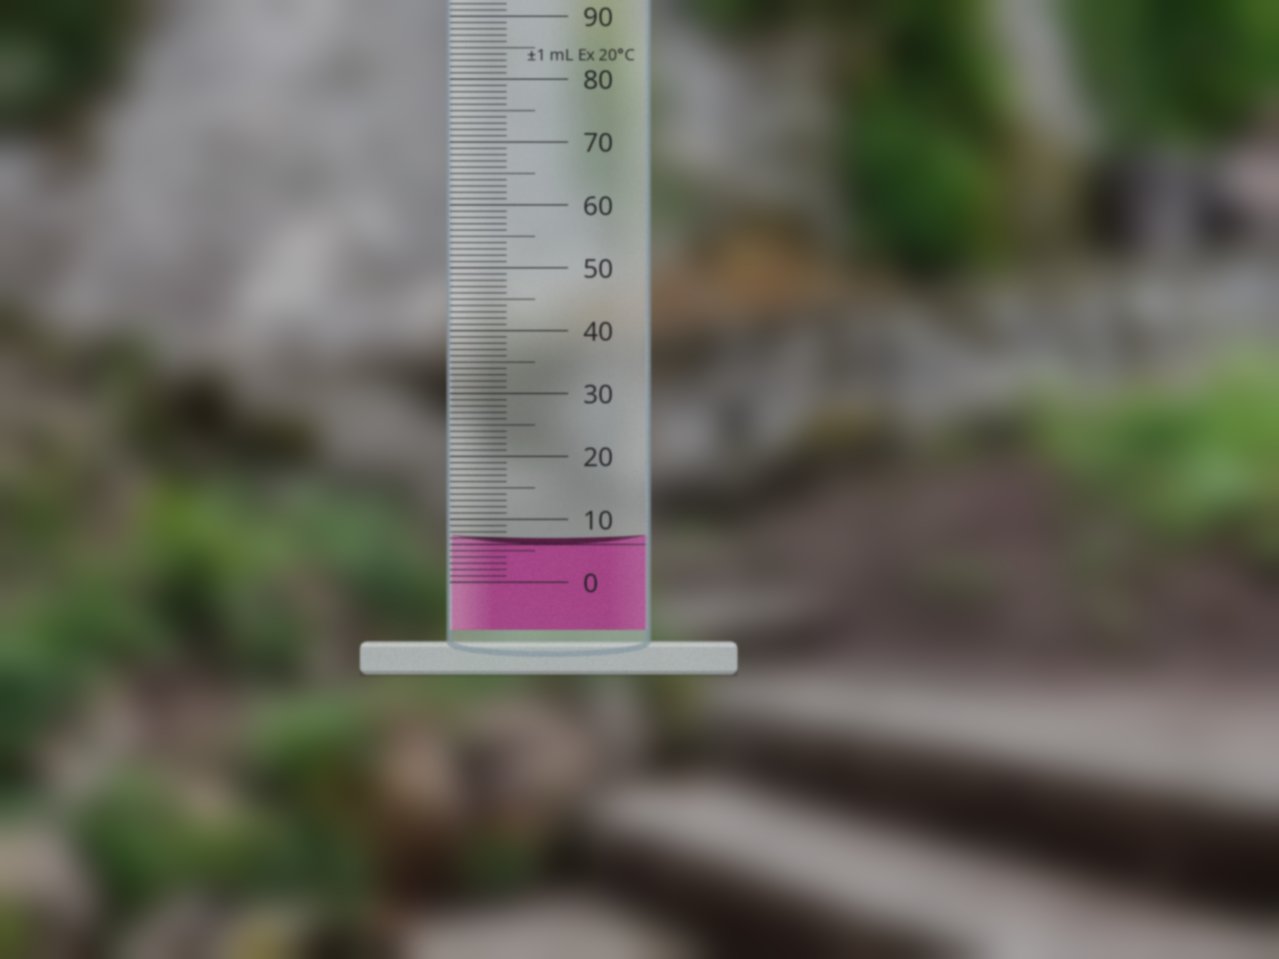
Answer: 6
